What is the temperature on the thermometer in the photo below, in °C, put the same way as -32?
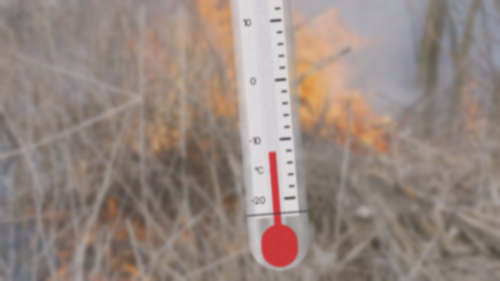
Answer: -12
